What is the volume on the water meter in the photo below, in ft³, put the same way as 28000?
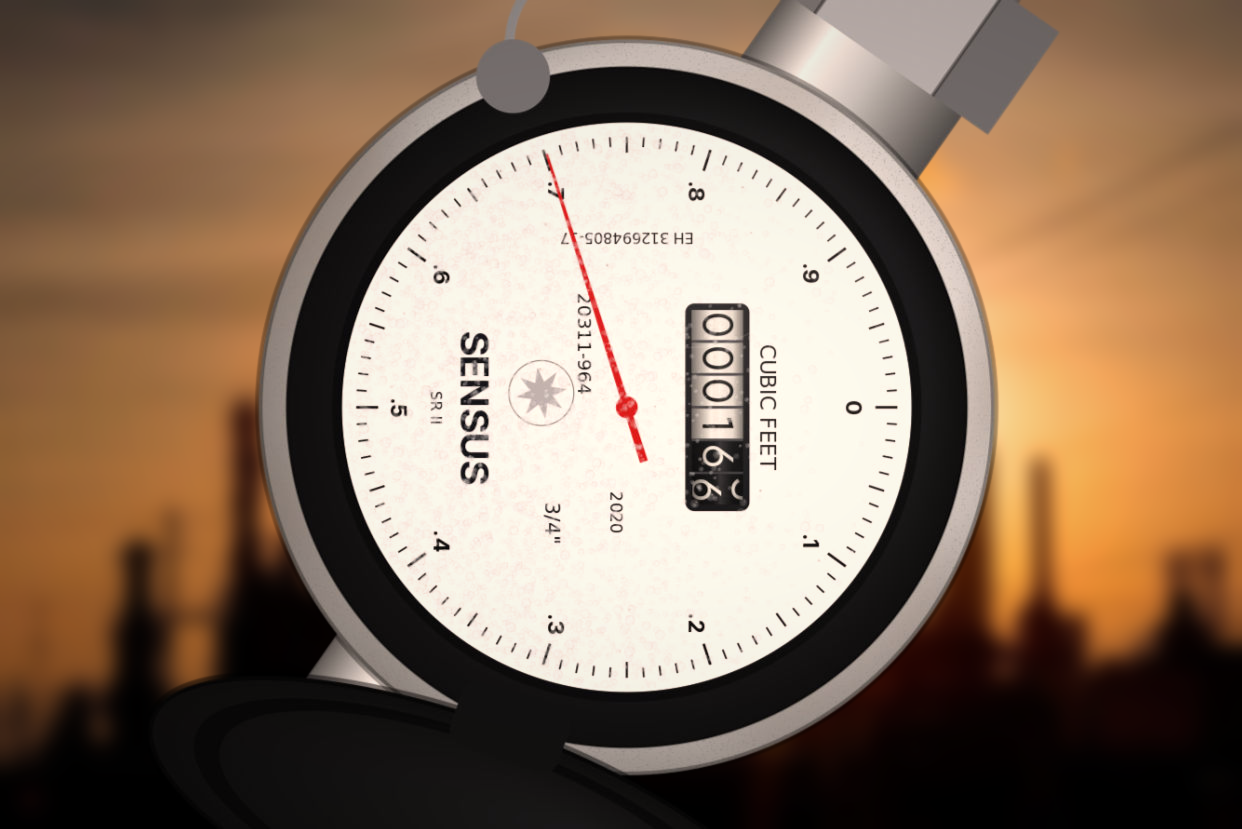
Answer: 165.70
